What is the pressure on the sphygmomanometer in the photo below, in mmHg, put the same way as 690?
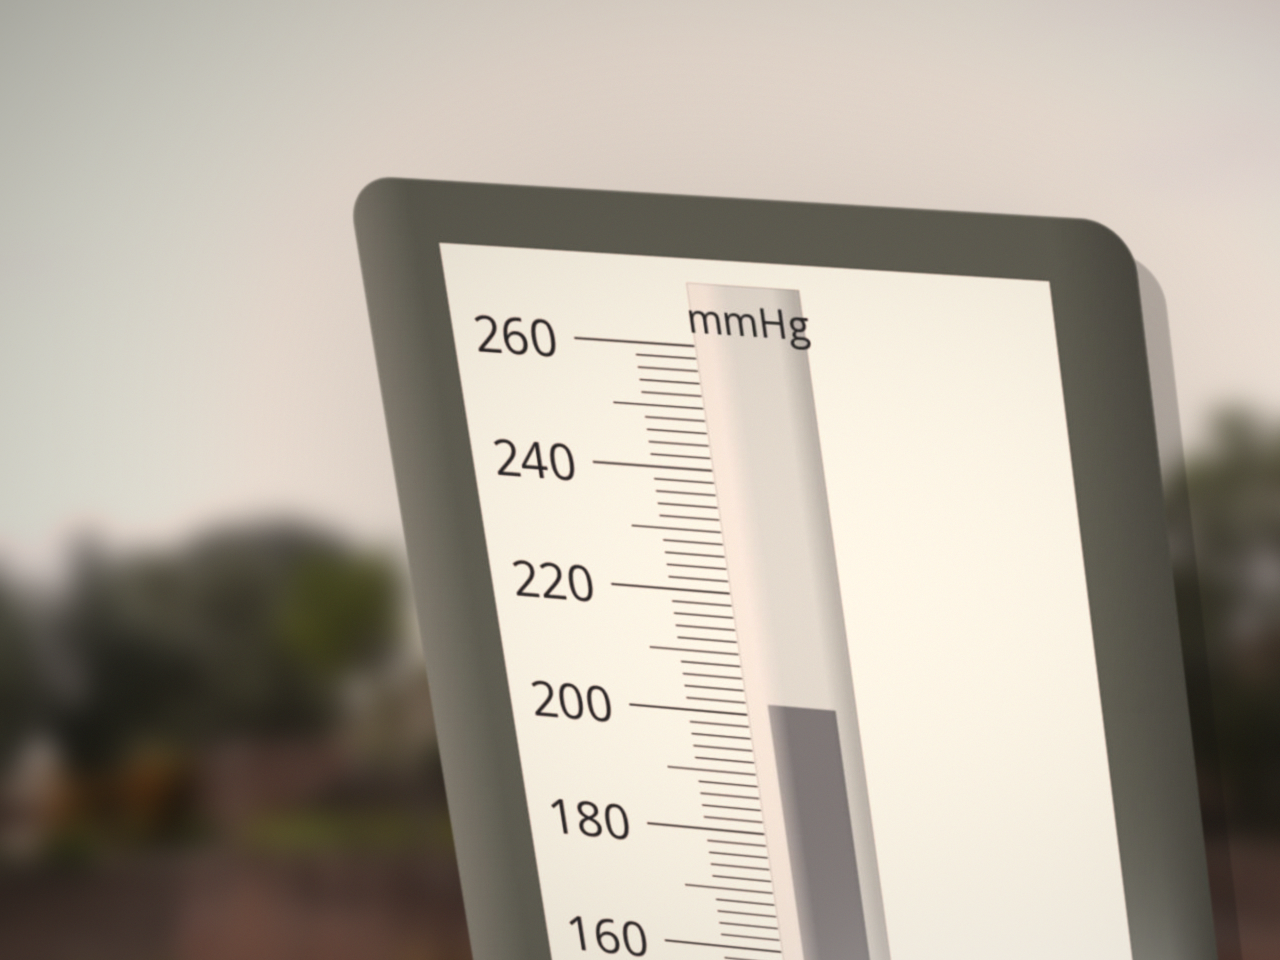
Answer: 202
